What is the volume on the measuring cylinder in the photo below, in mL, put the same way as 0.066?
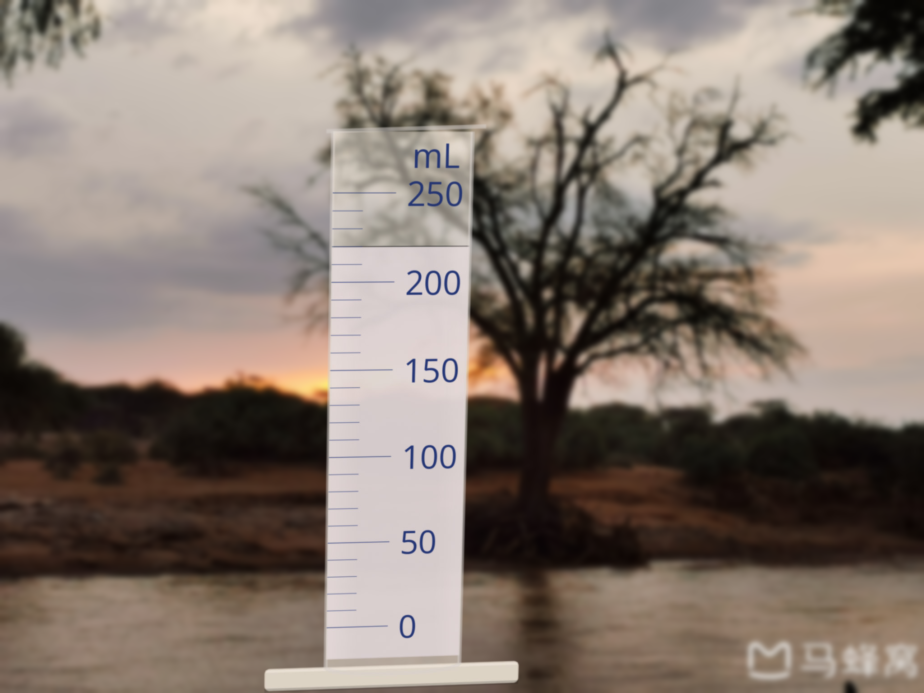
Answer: 220
